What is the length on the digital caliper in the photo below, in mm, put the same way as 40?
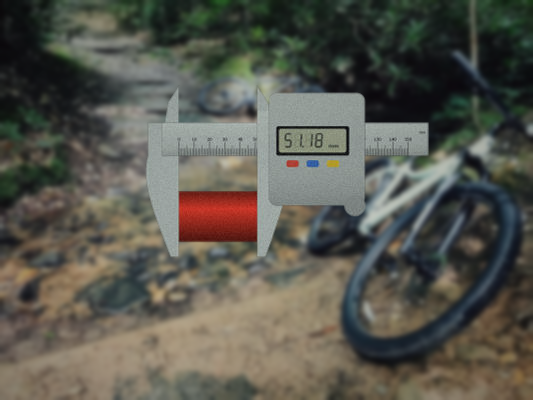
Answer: 51.18
